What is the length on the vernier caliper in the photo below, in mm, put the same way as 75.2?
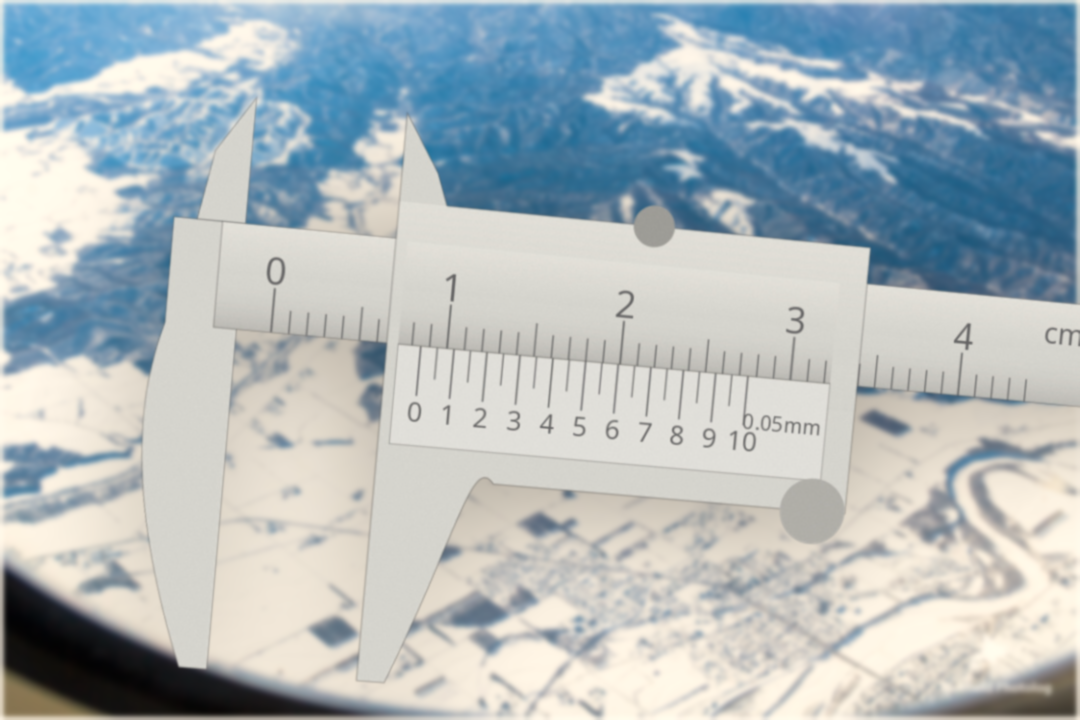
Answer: 8.5
